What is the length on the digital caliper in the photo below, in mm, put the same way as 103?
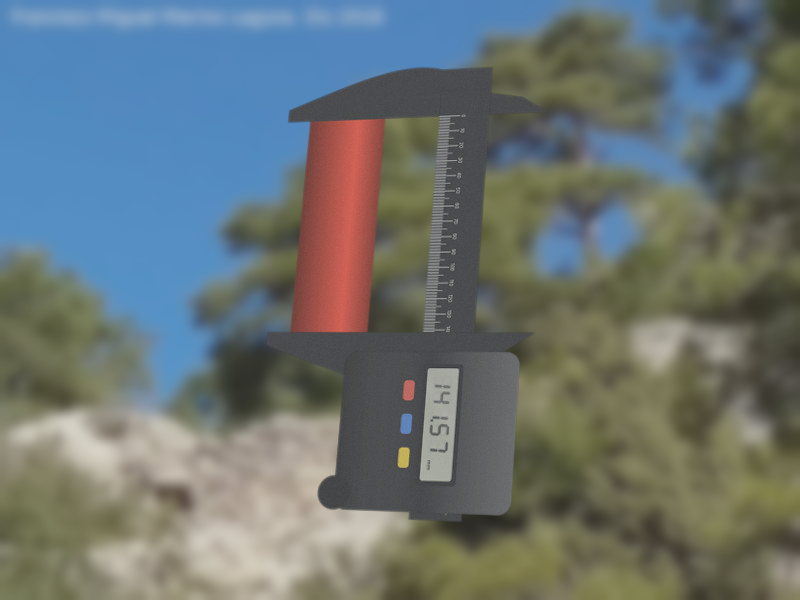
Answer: 141.57
